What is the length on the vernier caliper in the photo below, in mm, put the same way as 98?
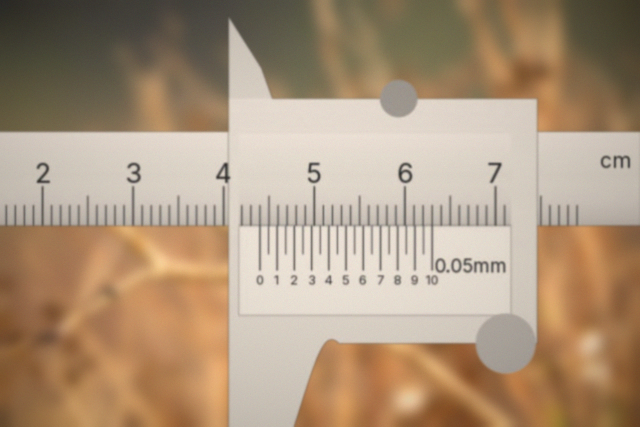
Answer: 44.0
